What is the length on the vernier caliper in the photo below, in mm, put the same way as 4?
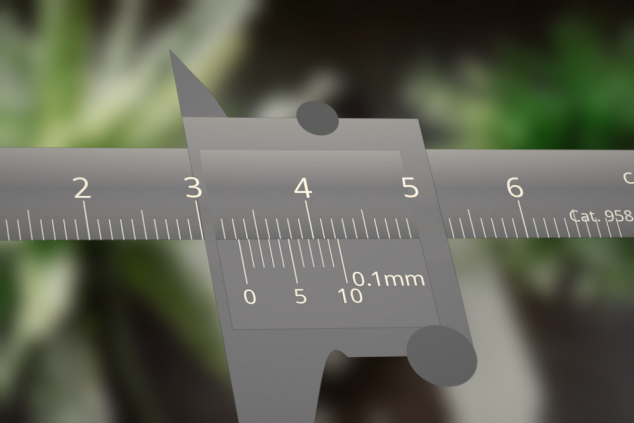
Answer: 33.2
